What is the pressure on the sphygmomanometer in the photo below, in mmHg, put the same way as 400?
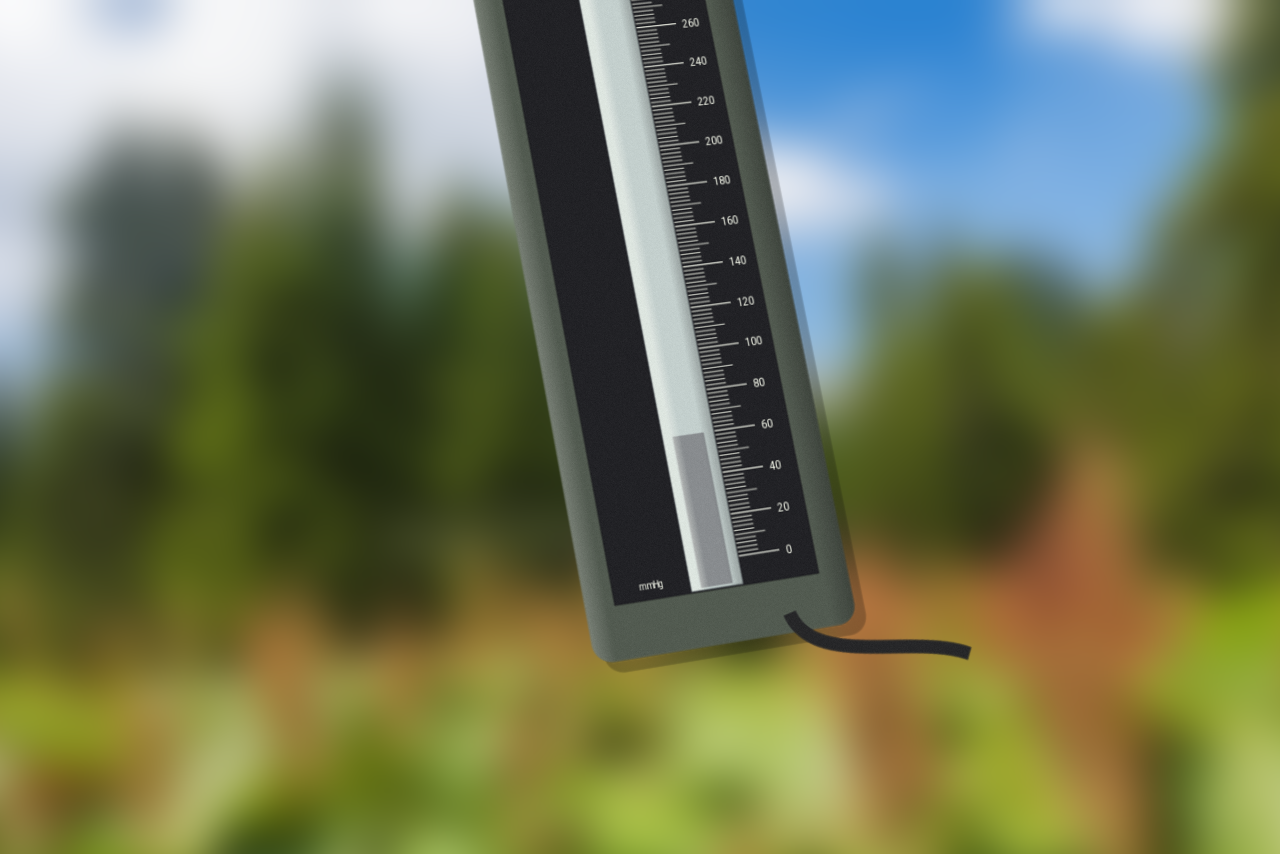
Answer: 60
